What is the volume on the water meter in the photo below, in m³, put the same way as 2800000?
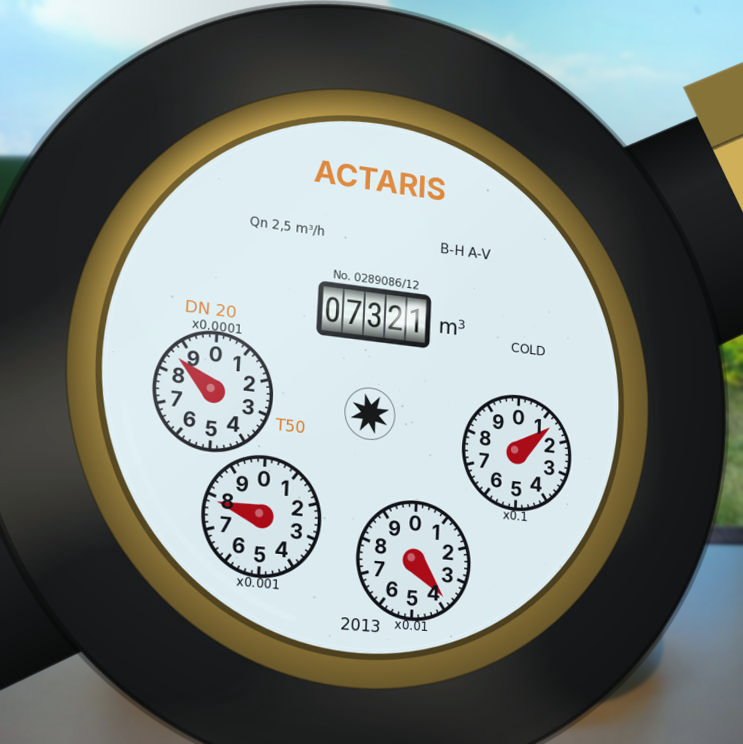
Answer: 7321.1378
